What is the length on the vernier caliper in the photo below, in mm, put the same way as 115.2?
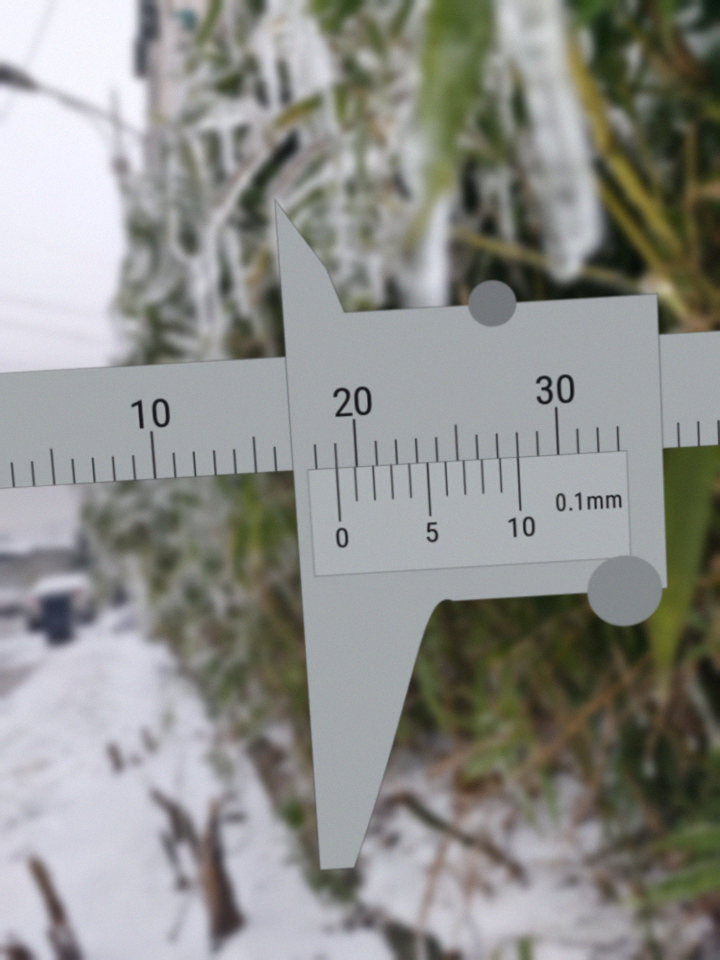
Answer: 19.0
